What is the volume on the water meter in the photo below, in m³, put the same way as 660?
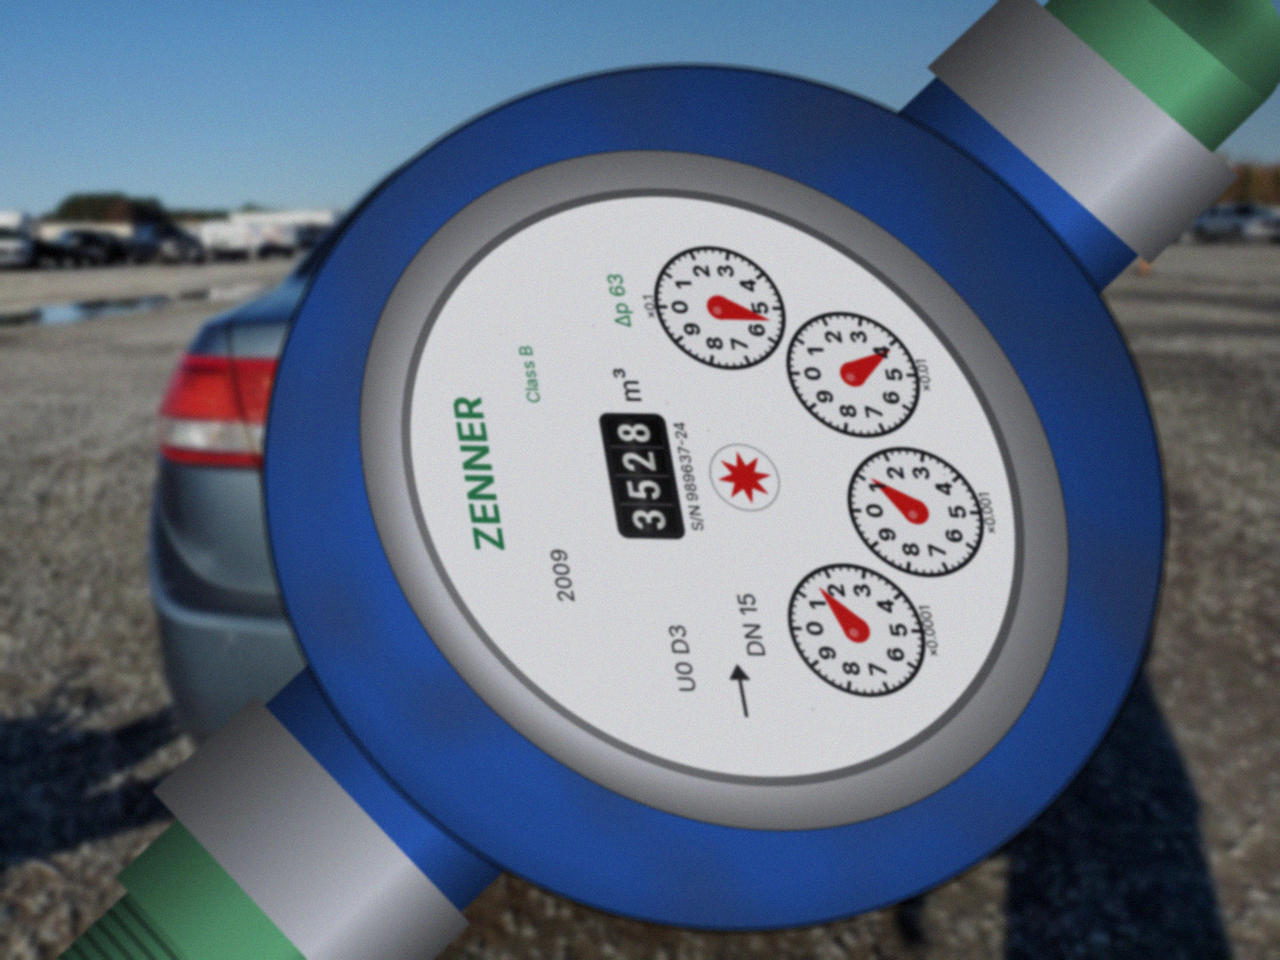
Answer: 3528.5411
